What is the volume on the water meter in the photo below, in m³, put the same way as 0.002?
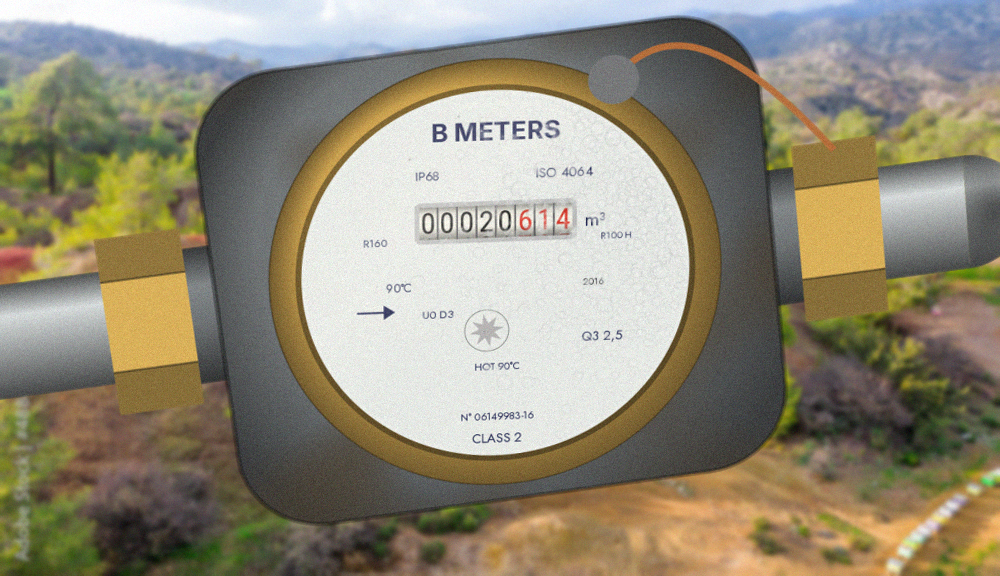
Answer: 20.614
